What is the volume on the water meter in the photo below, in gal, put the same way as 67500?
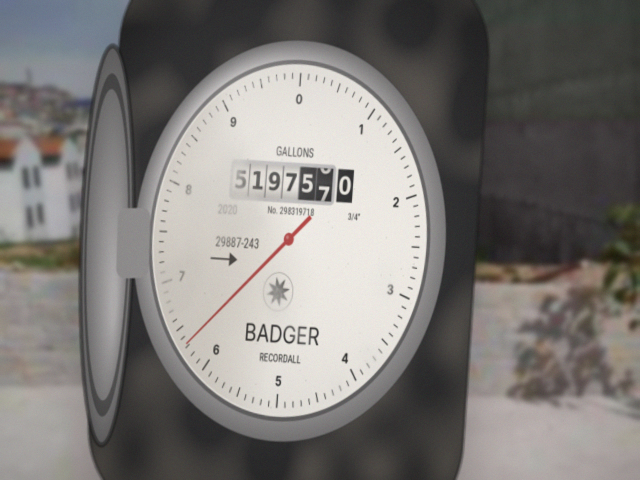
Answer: 5197566.3
